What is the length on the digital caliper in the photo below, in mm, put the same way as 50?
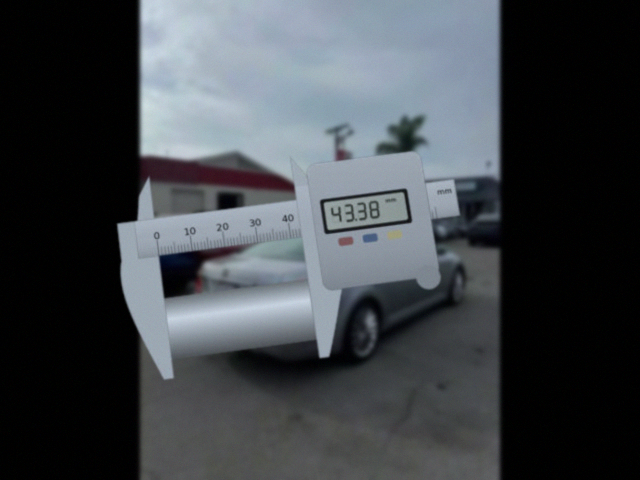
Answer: 43.38
